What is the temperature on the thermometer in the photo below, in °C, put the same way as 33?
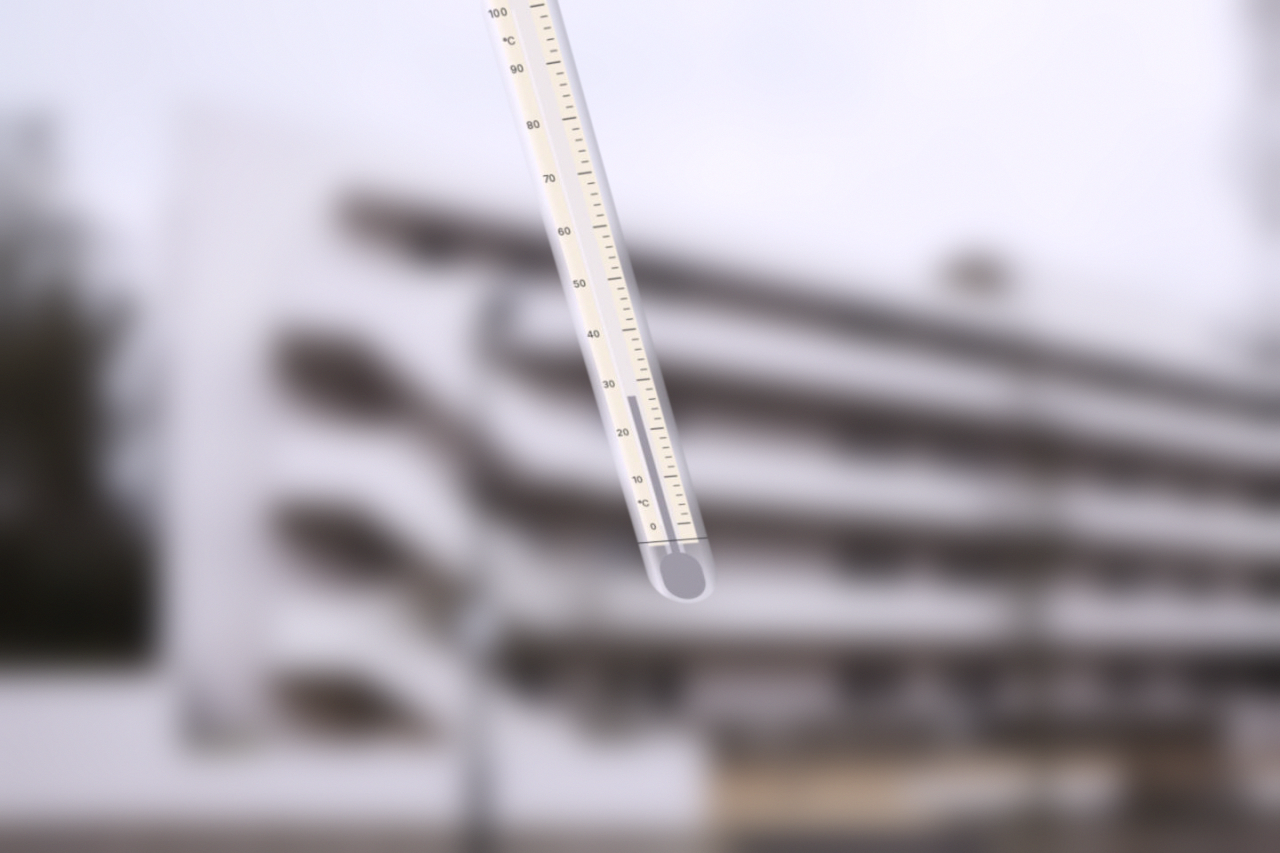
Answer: 27
